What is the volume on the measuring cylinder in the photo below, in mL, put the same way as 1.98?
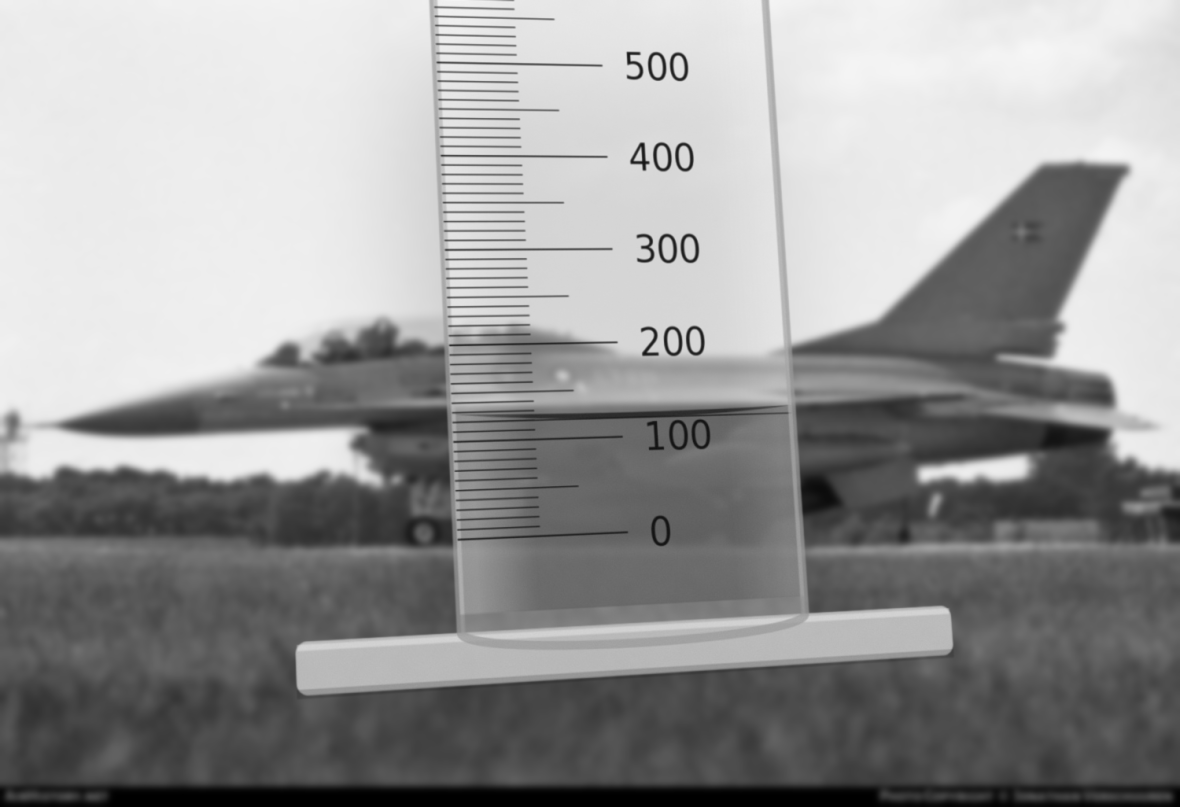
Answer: 120
